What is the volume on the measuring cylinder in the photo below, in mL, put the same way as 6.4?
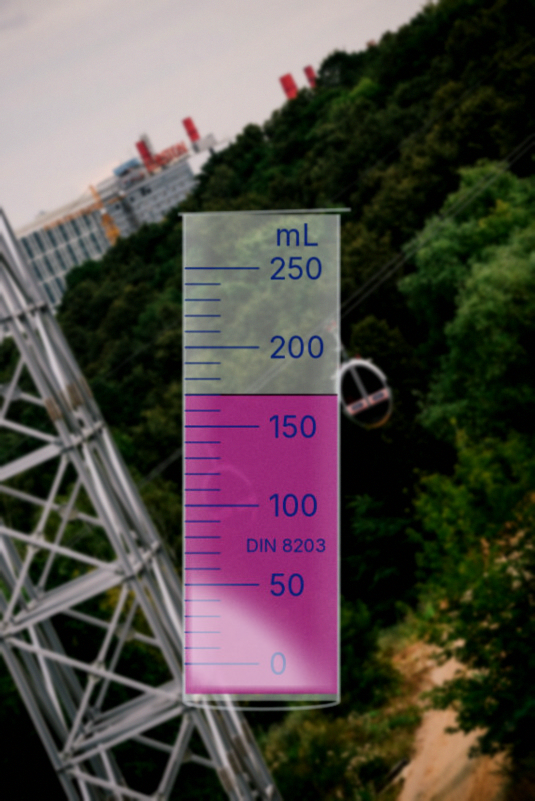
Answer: 170
